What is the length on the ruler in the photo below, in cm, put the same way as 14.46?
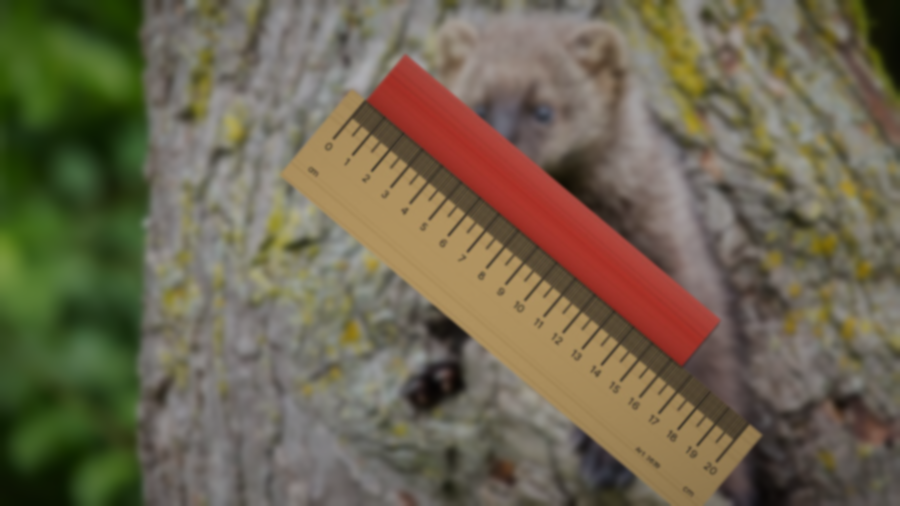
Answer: 16.5
